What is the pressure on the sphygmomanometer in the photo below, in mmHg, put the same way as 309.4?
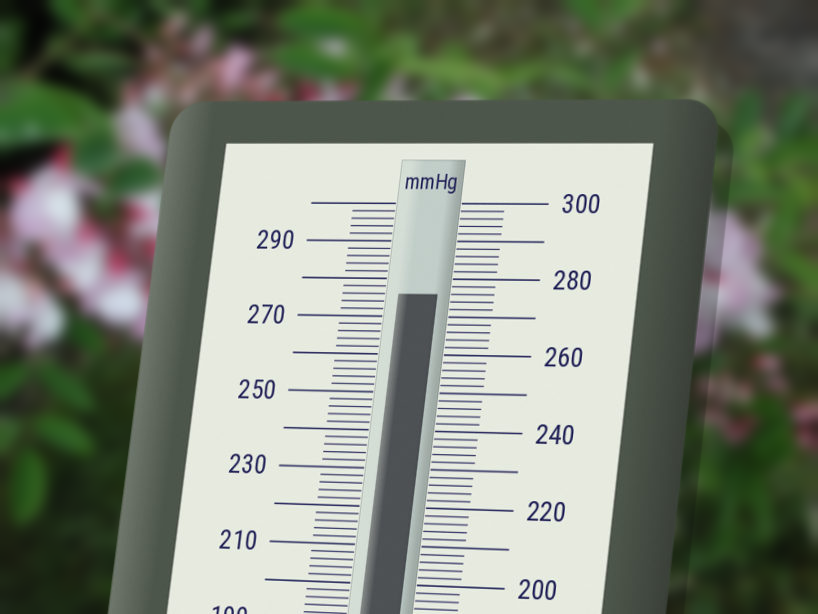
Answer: 276
